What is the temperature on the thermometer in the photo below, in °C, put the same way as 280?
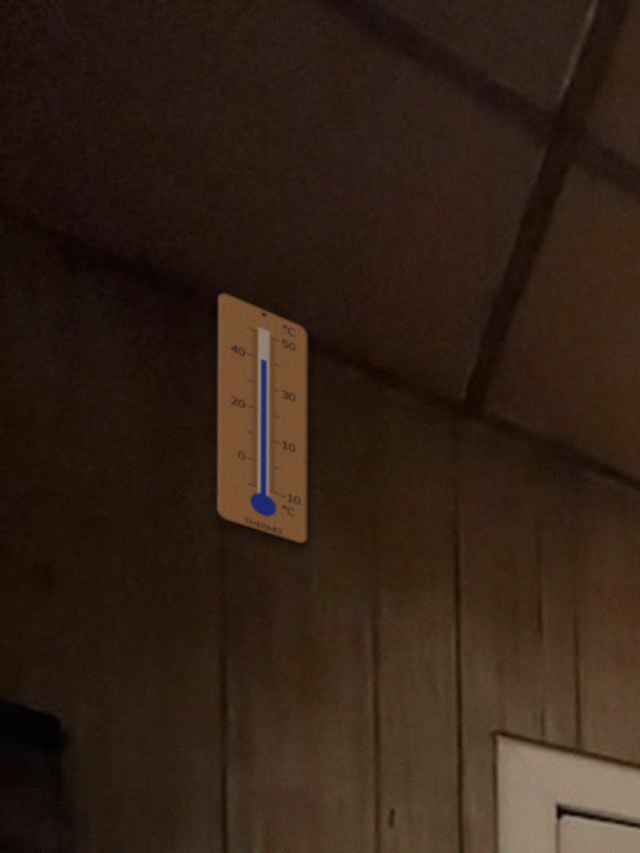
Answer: 40
